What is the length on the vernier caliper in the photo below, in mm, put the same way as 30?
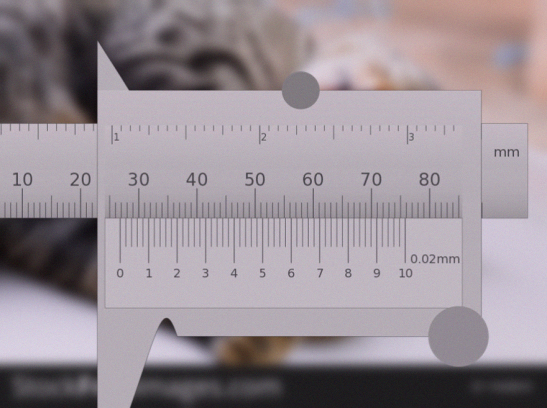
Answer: 26.8
